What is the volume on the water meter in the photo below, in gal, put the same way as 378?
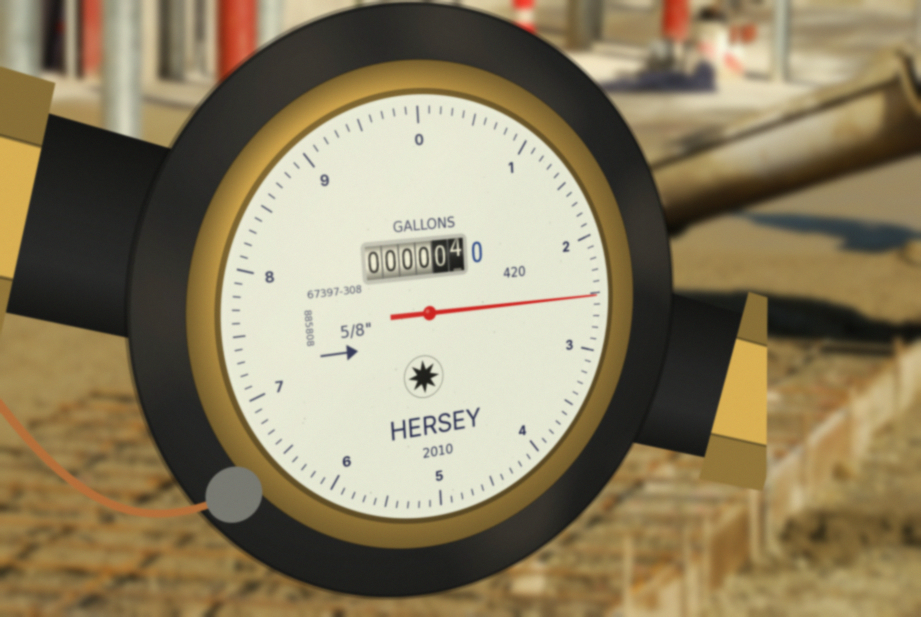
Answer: 42.5
